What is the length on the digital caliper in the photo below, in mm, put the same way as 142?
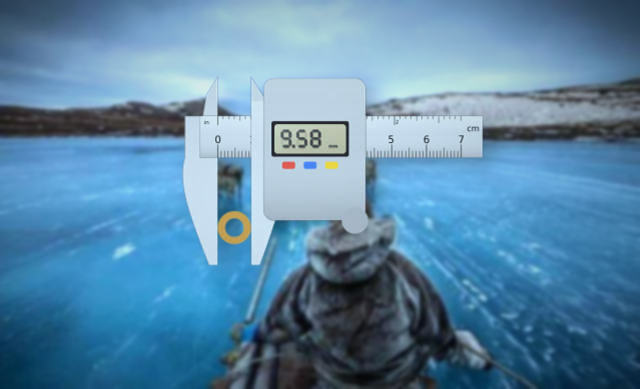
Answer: 9.58
